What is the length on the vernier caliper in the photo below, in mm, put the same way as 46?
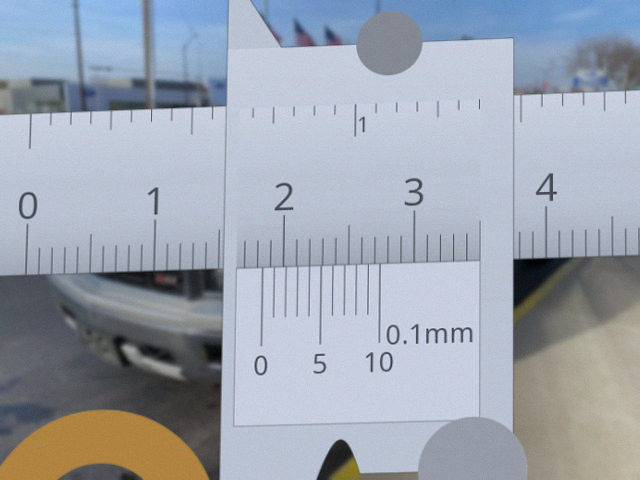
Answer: 18.4
